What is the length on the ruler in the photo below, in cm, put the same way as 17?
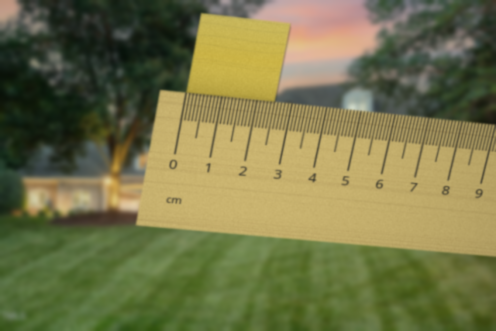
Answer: 2.5
